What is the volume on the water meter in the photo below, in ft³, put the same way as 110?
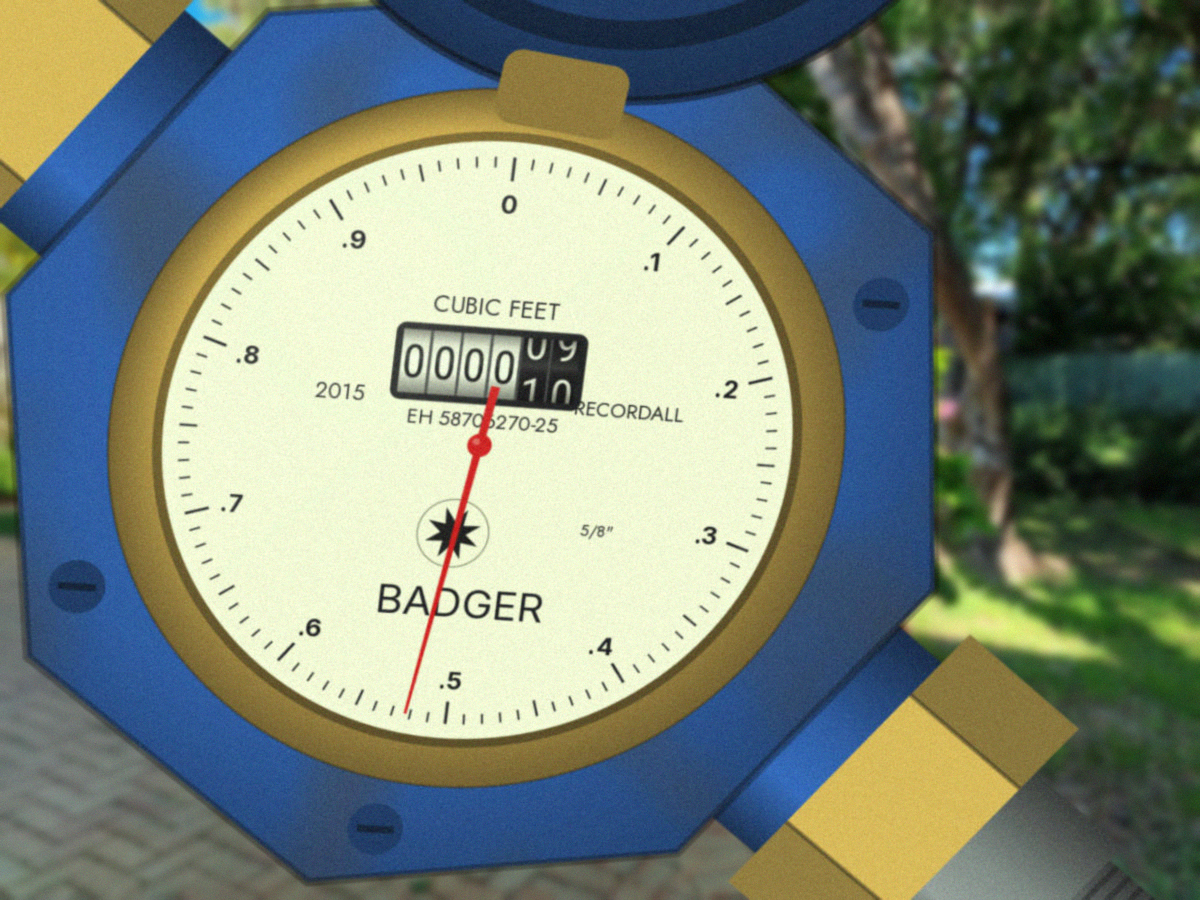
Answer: 9.52
